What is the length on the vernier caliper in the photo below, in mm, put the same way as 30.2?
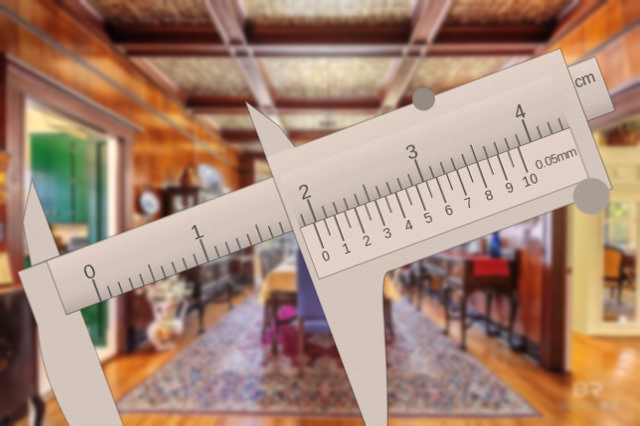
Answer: 19.8
